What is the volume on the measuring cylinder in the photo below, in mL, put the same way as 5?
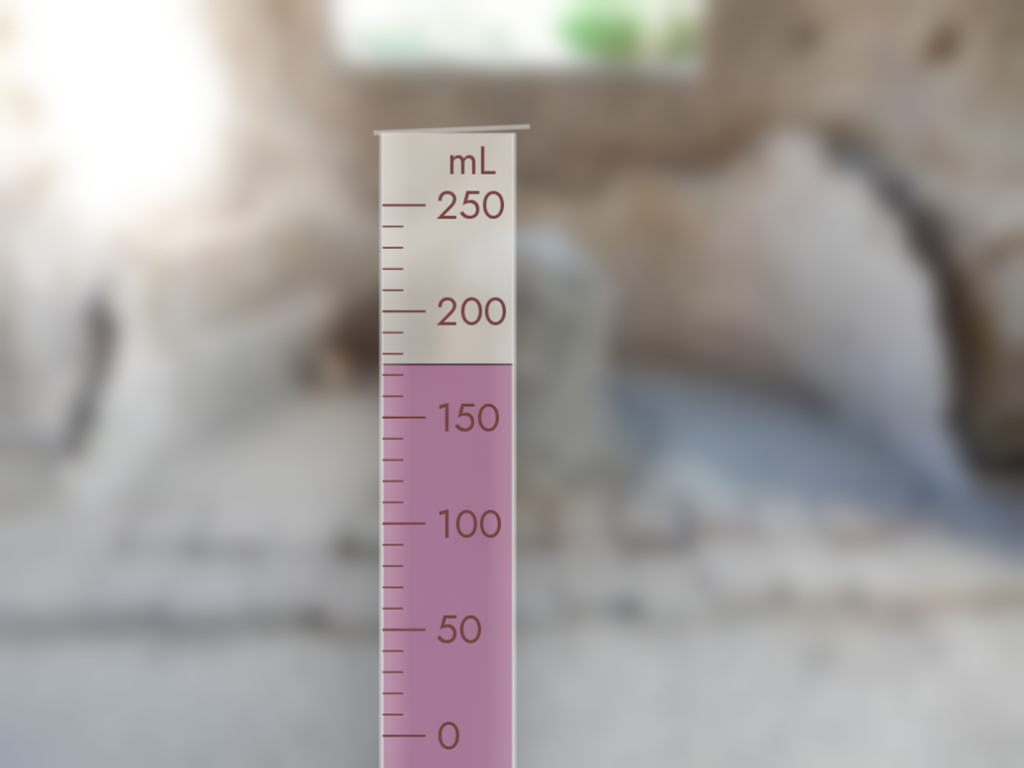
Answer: 175
